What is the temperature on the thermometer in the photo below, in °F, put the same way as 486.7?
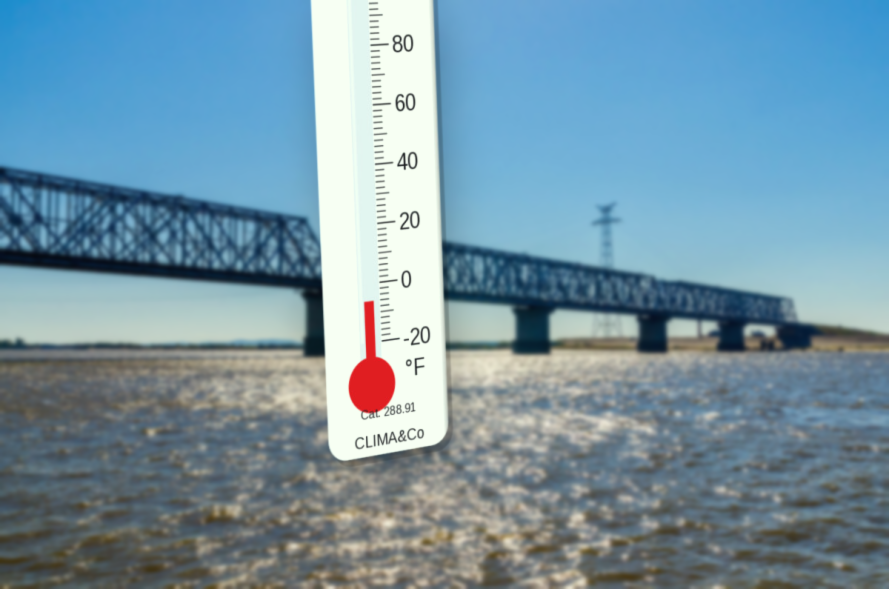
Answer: -6
